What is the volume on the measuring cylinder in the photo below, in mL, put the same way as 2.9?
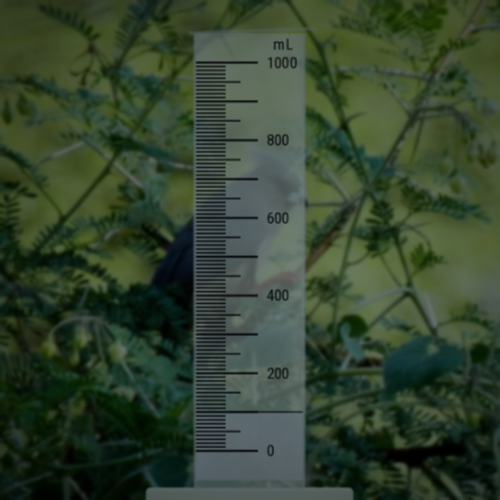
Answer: 100
